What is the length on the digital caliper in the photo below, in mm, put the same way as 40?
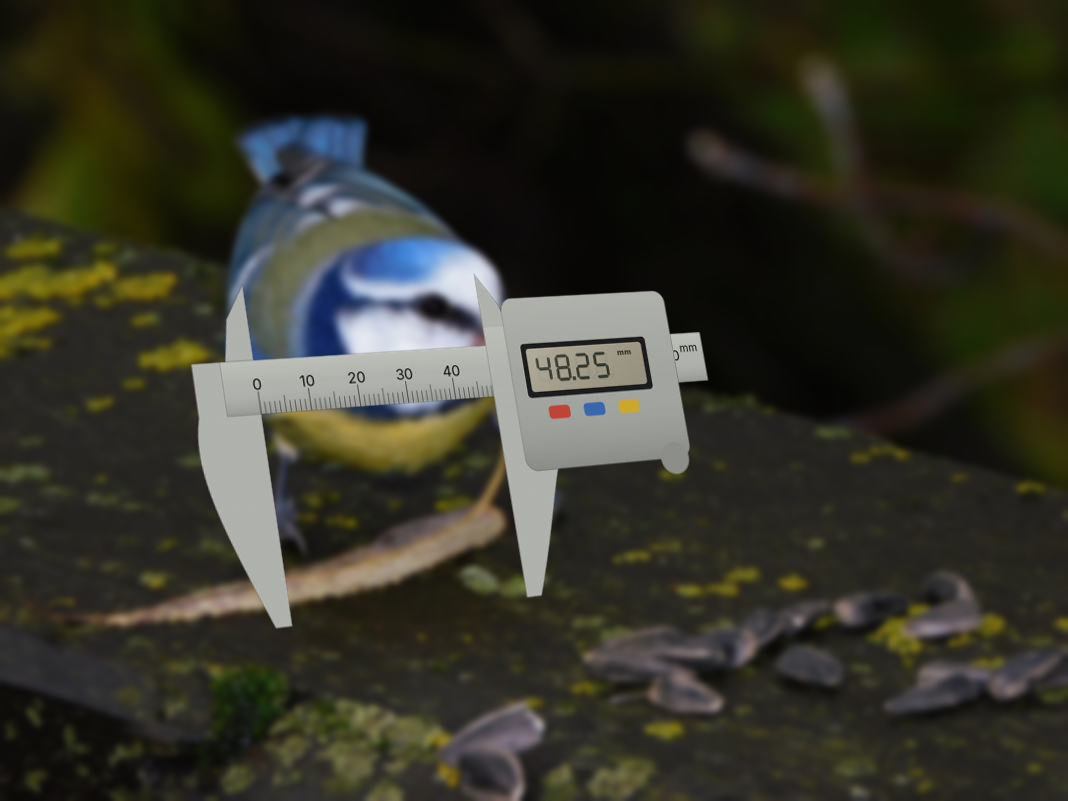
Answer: 48.25
